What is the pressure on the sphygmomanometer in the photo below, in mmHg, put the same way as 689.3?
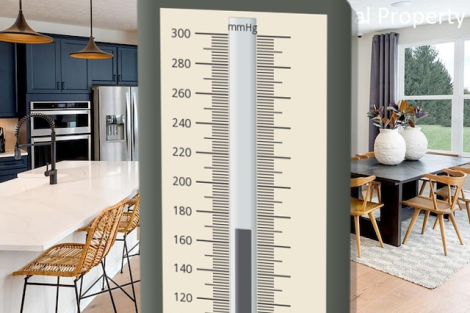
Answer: 170
